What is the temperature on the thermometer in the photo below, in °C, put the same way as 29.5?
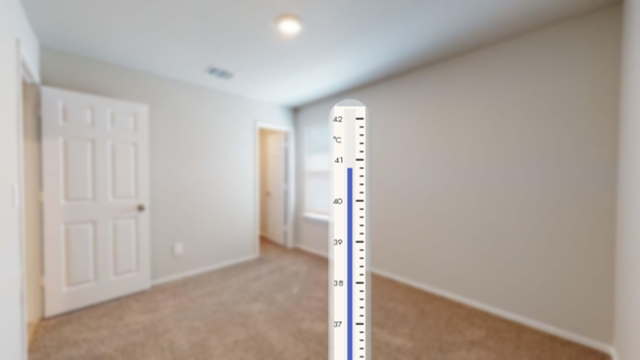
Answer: 40.8
